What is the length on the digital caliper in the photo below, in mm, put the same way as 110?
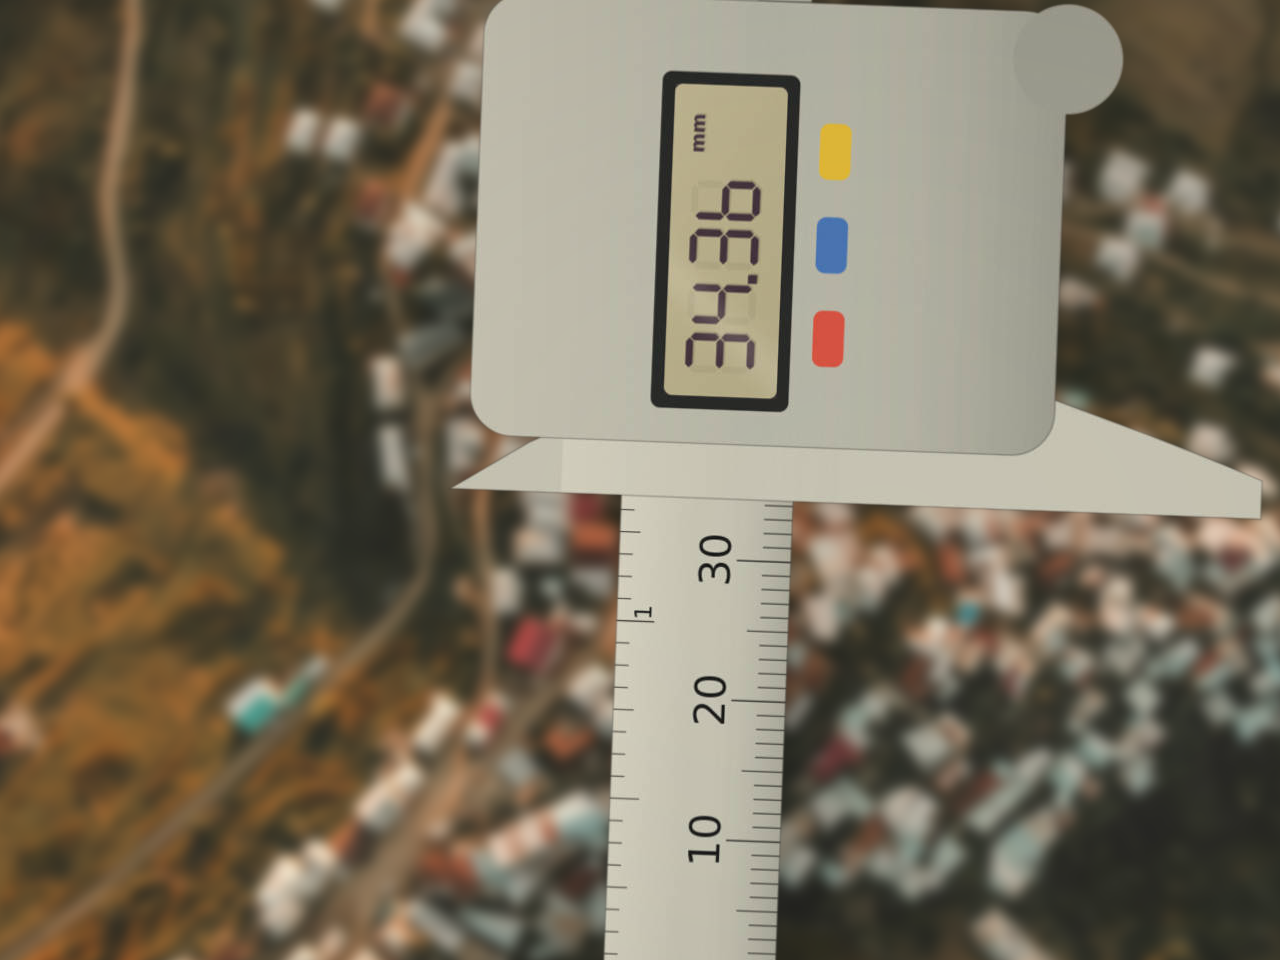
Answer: 34.36
